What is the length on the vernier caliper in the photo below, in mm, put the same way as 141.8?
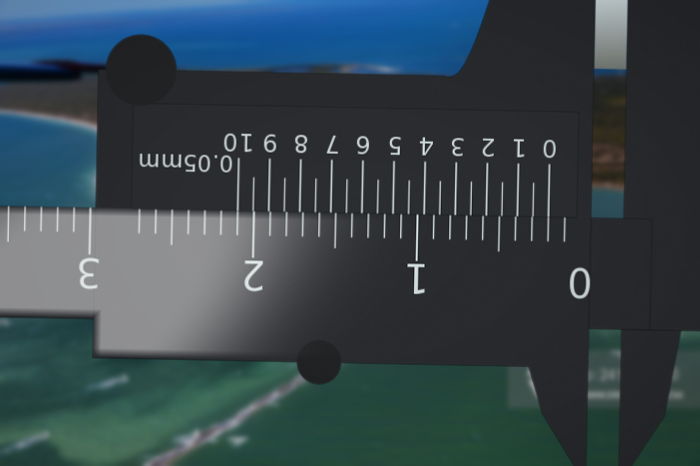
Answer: 2.0
